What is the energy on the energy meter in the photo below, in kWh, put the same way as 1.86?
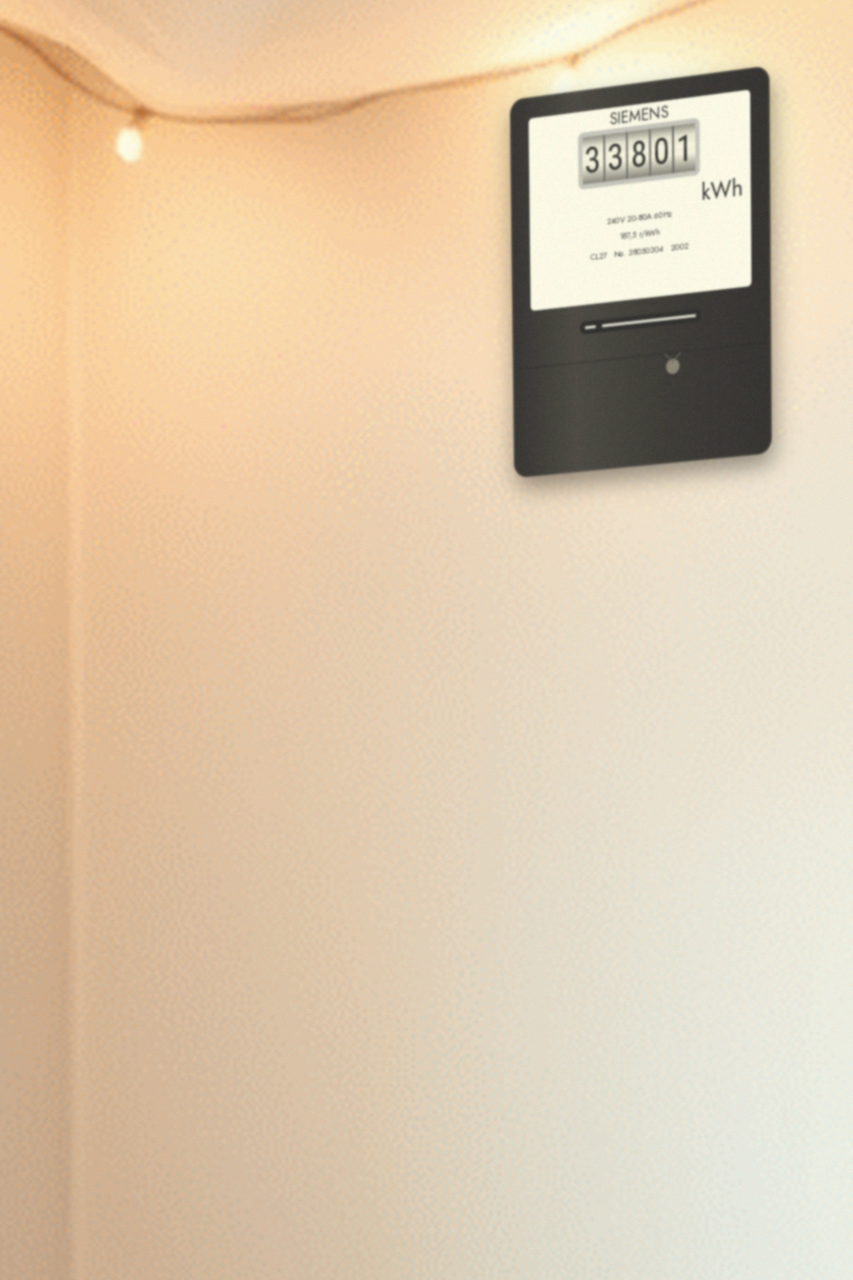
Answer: 33801
